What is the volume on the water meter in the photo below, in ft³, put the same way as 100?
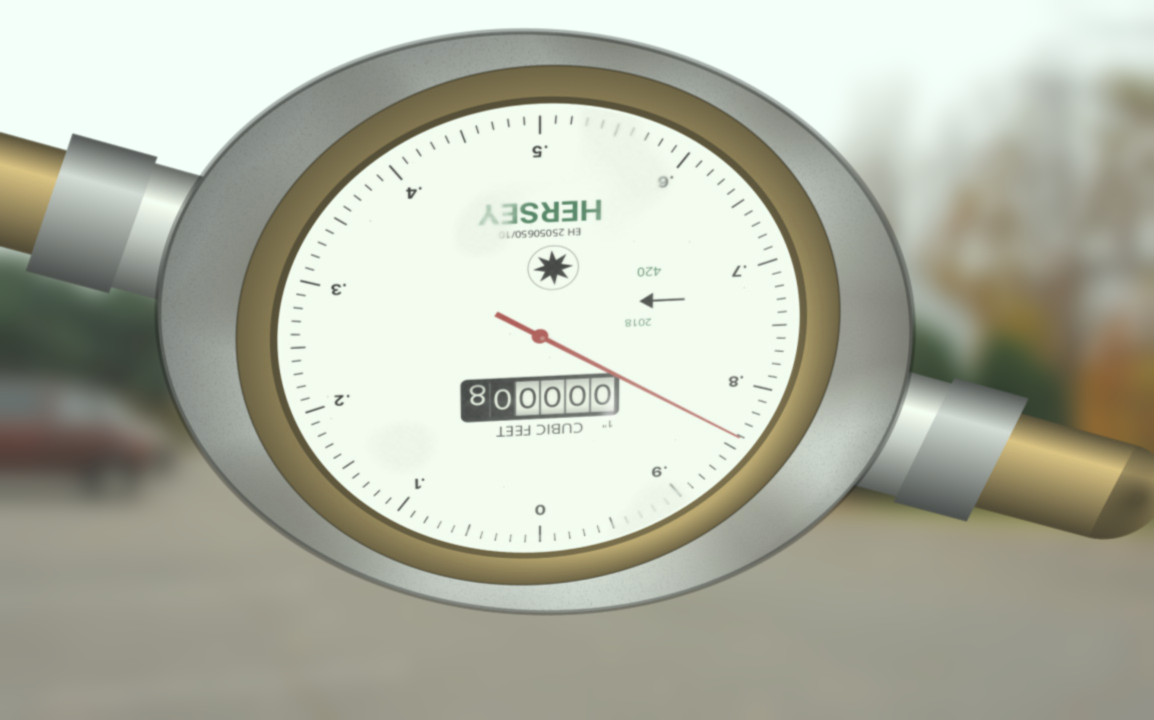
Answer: 7.84
